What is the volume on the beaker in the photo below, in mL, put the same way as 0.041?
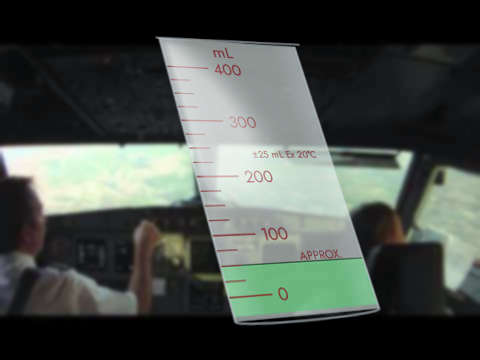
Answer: 50
